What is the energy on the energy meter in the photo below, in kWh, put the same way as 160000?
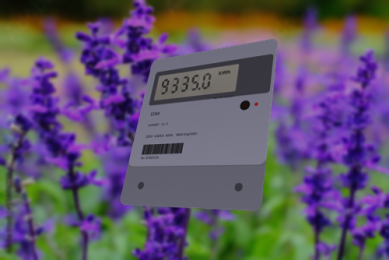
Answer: 9335.0
